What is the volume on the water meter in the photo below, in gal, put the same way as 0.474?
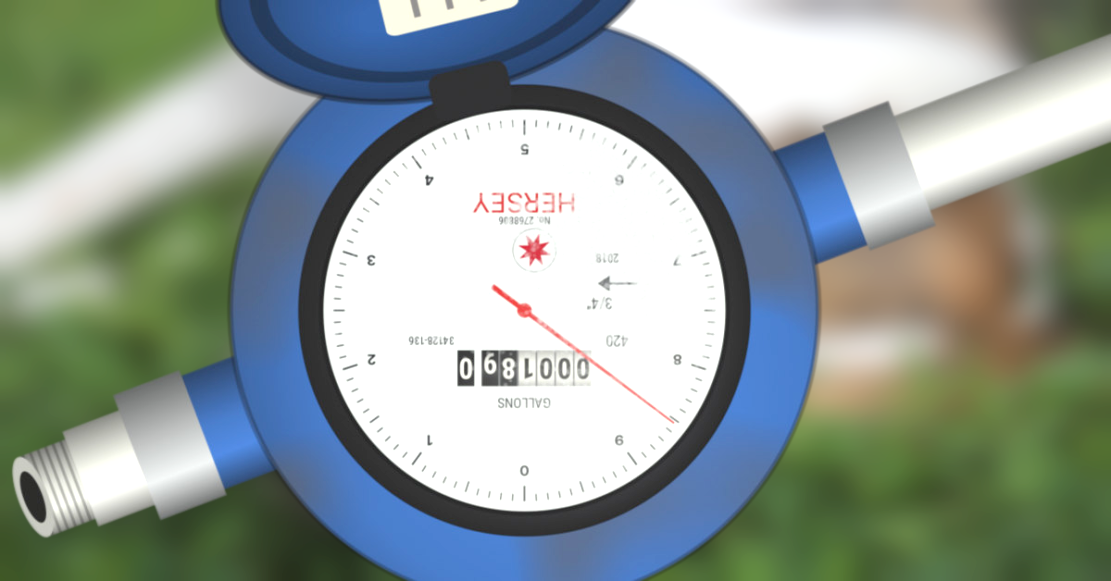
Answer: 1888.5
